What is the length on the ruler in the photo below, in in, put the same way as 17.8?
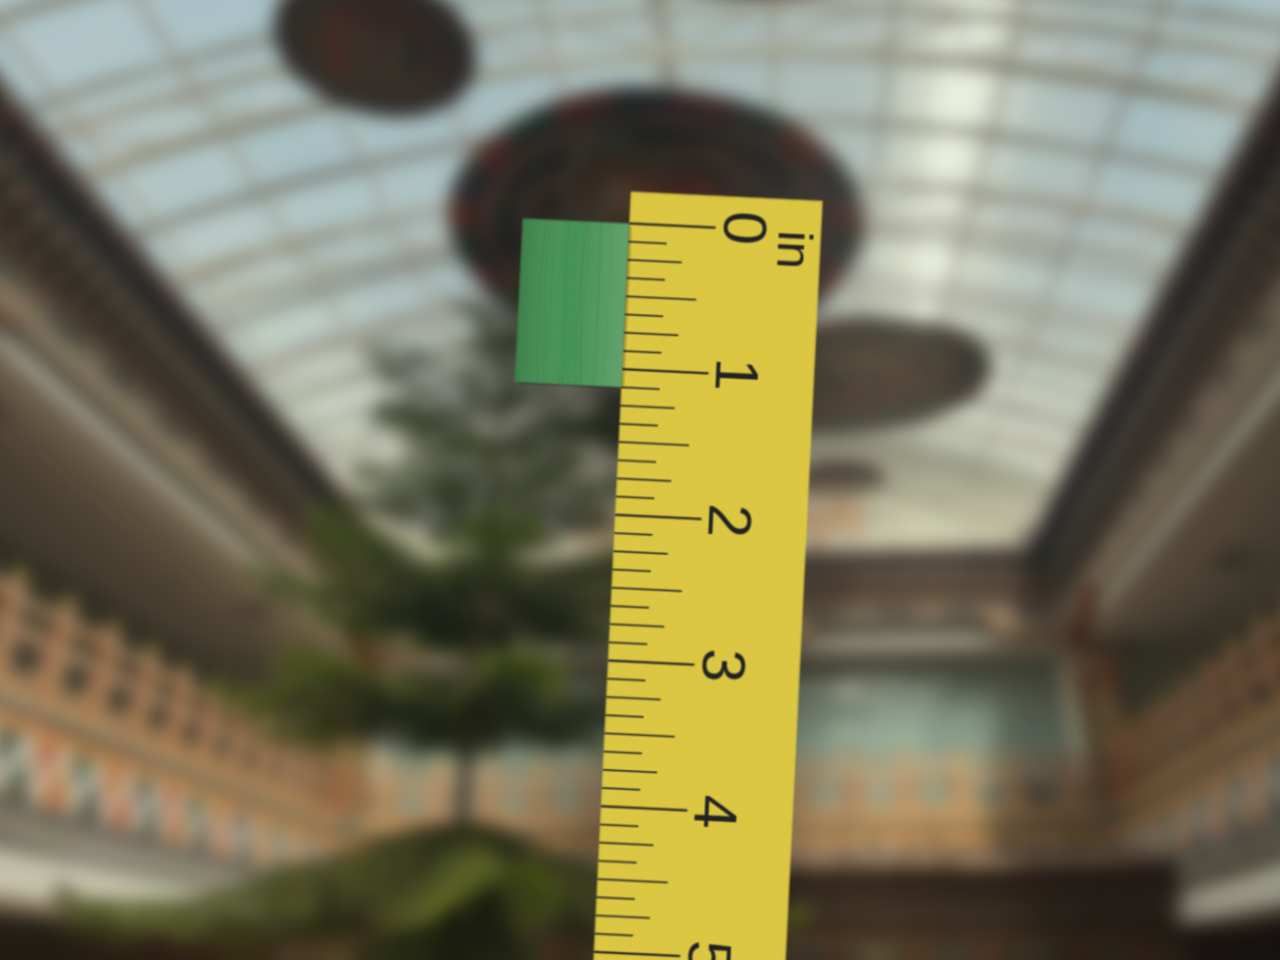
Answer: 1.125
